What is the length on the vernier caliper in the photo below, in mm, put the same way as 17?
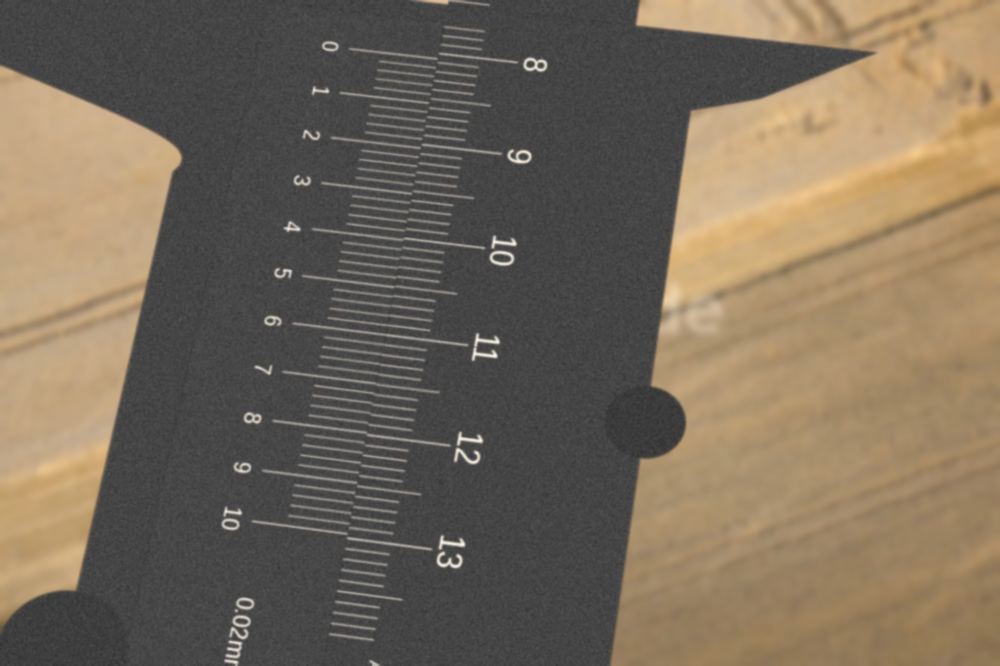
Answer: 80.6
